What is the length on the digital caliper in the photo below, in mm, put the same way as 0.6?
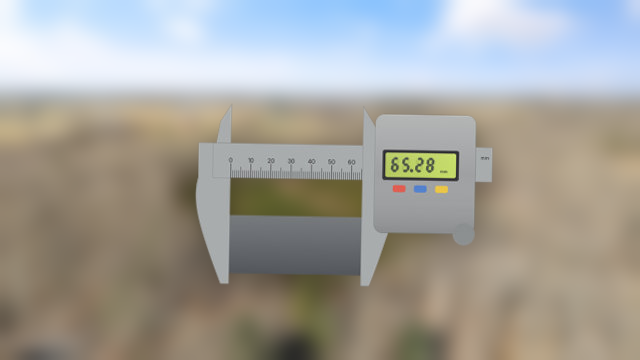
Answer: 65.28
